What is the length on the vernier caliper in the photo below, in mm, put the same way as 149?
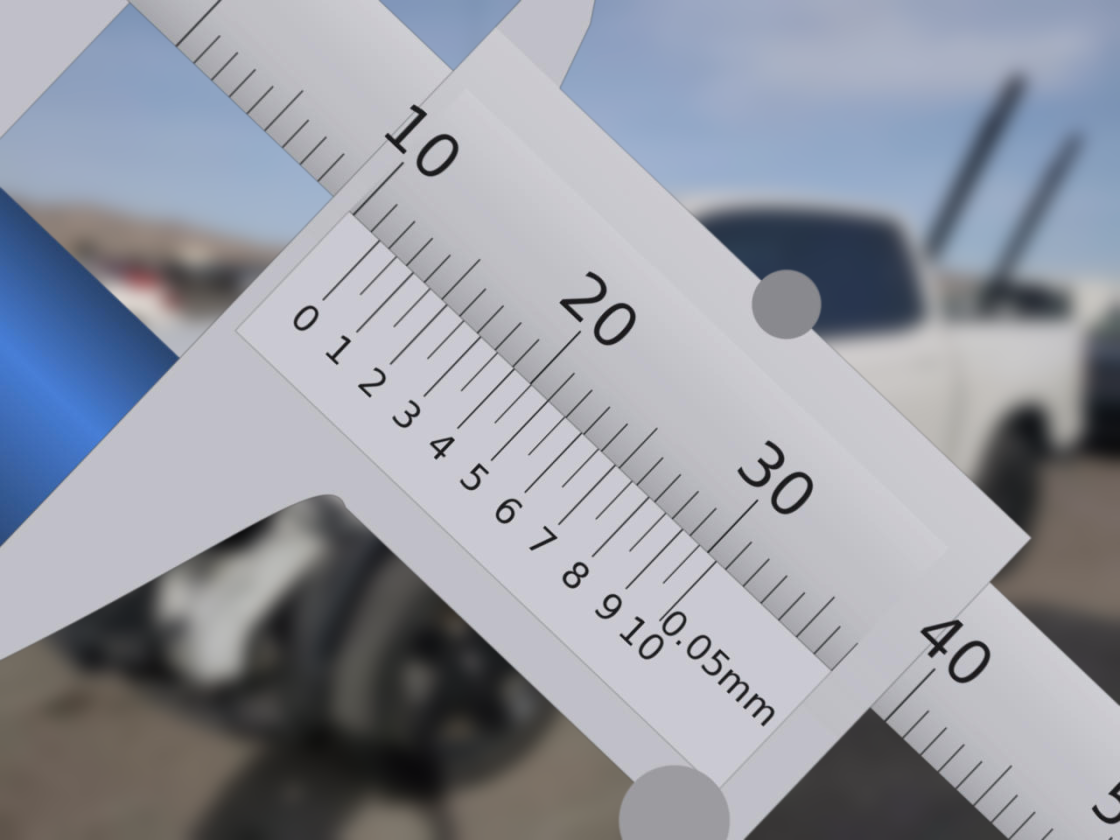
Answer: 11.50
